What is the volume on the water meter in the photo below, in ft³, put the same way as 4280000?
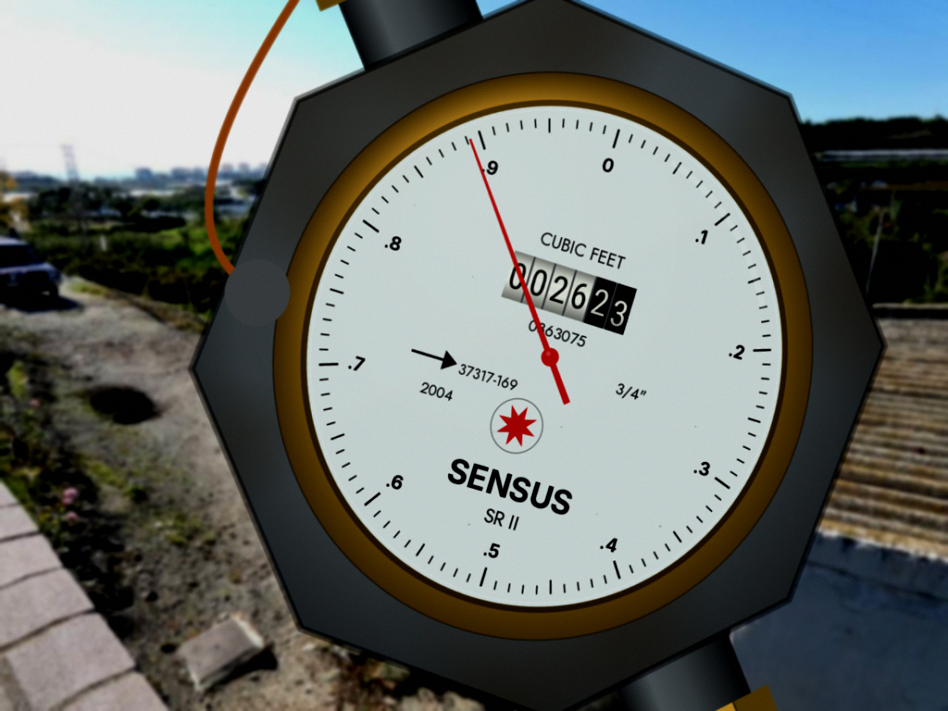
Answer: 2622.89
